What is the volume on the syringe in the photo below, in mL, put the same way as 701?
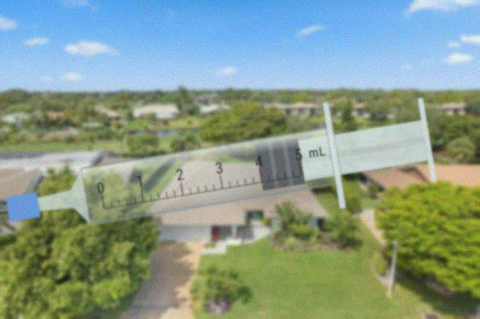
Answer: 4
